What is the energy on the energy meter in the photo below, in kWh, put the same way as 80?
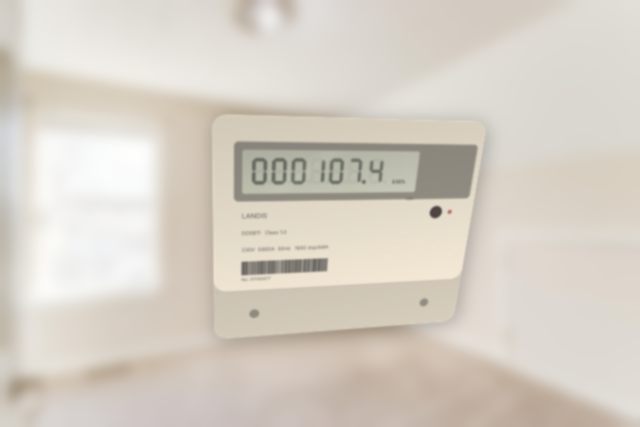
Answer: 107.4
